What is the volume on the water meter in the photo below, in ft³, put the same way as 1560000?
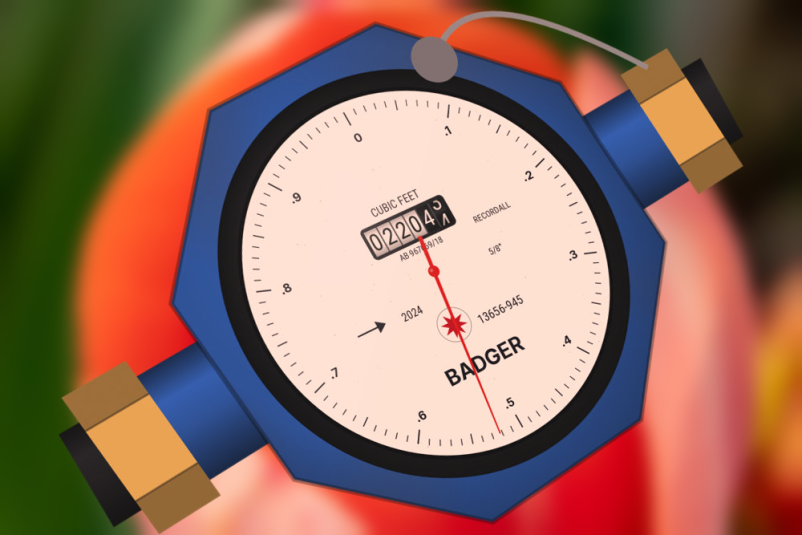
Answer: 22043.52
